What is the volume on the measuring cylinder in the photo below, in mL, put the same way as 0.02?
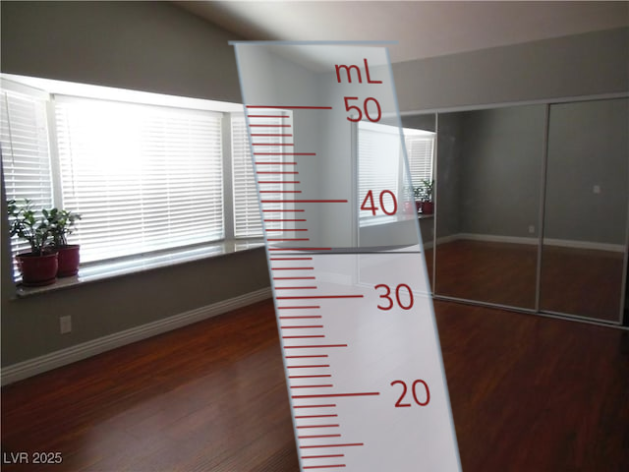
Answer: 34.5
